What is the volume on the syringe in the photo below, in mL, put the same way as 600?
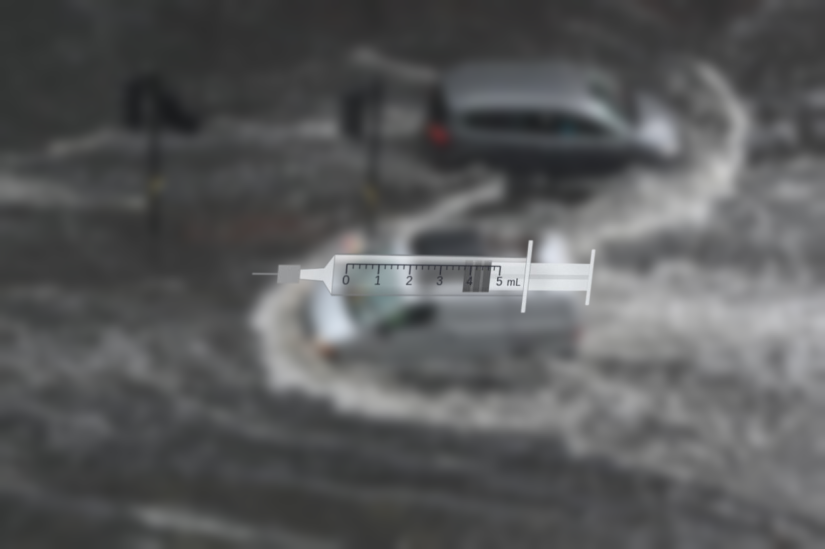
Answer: 3.8
